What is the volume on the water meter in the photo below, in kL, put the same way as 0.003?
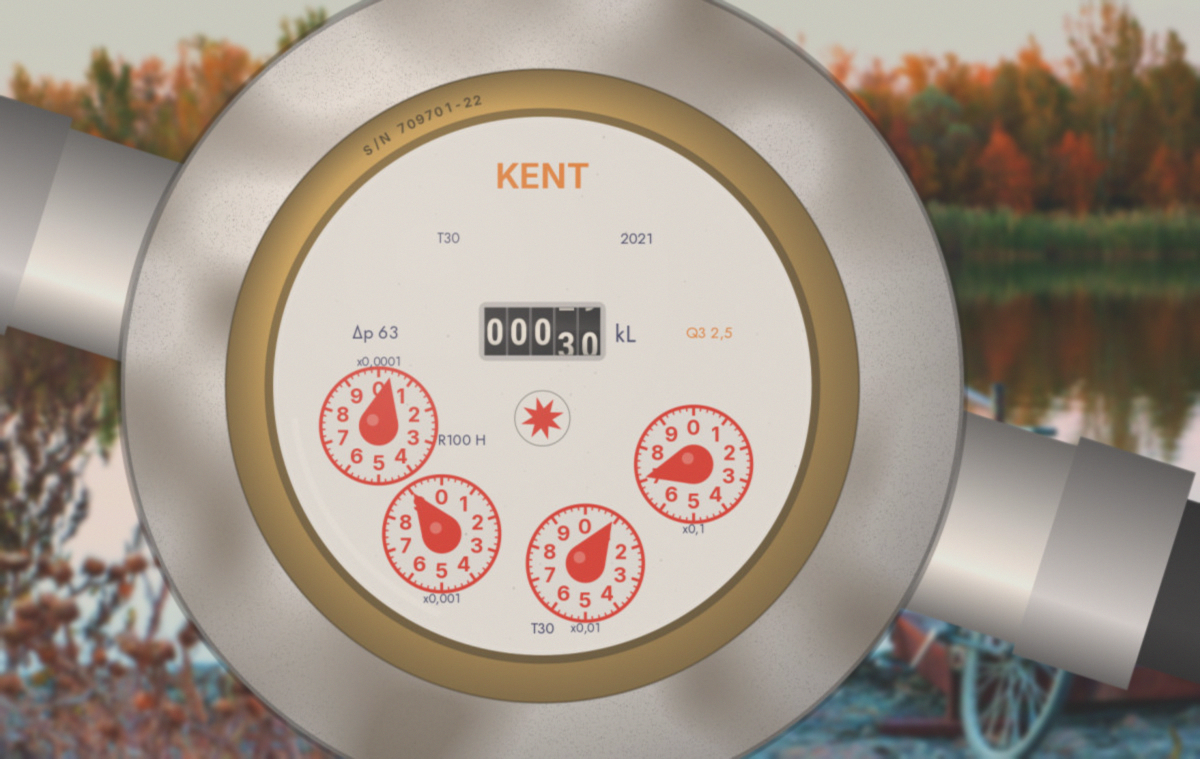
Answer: 29.7090
